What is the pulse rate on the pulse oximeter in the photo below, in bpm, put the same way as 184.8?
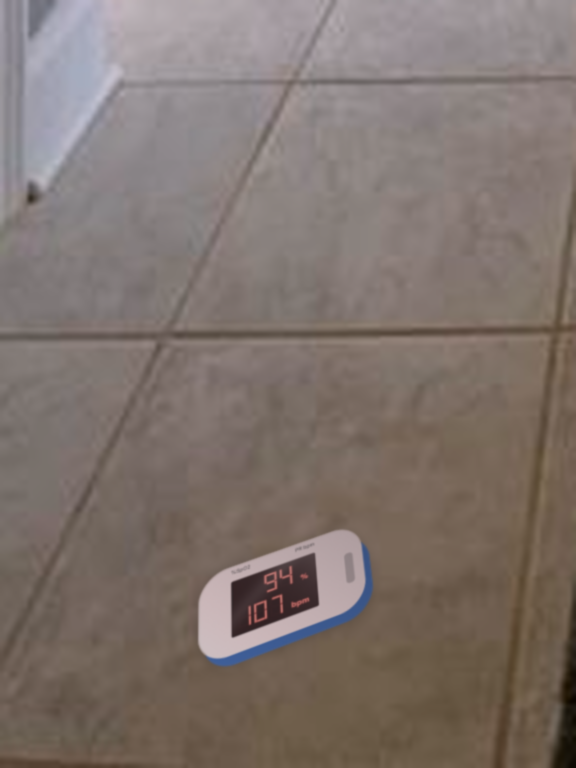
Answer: 107
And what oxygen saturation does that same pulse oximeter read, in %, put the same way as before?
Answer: 94
